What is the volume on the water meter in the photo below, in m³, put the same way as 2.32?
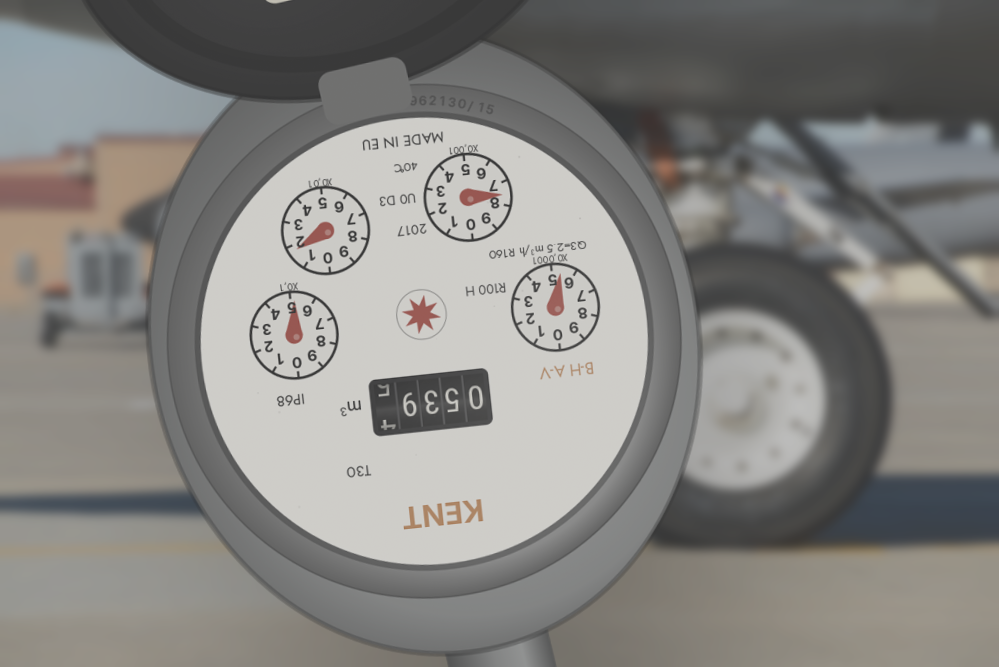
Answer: 5394.5175
